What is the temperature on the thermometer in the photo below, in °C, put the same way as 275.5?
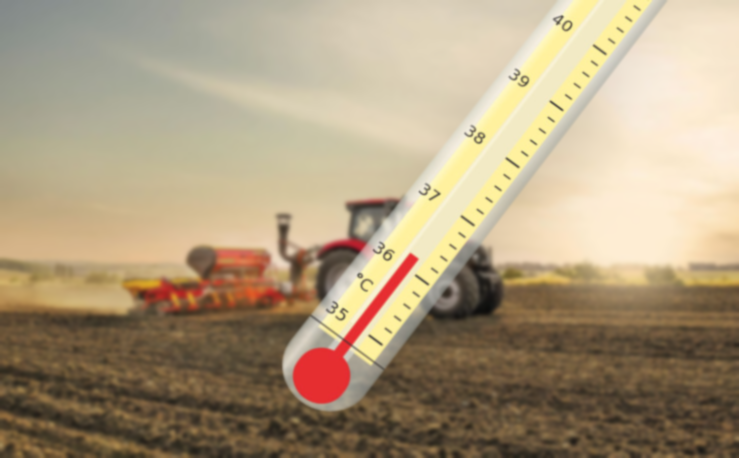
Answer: 36.2
